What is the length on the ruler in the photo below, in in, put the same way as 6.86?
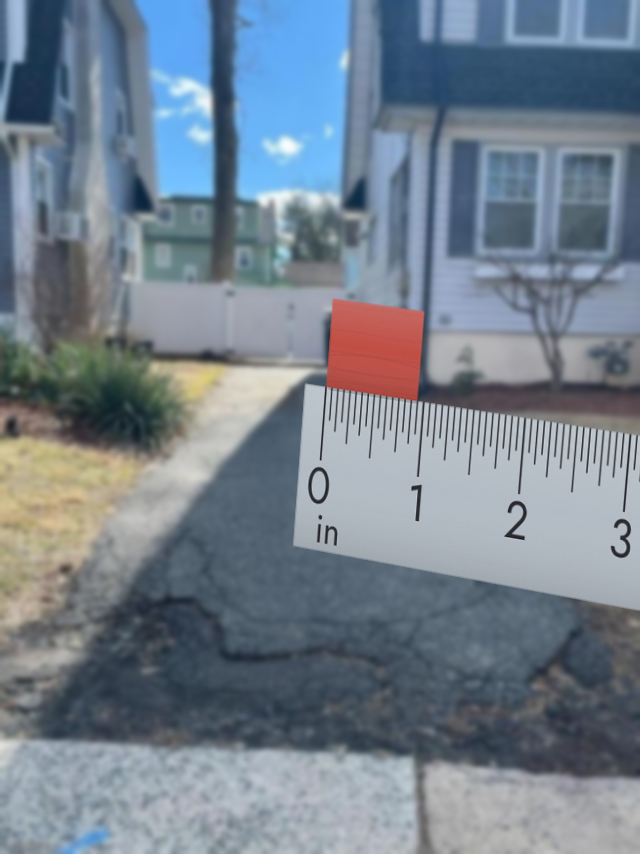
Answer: 0.9375
